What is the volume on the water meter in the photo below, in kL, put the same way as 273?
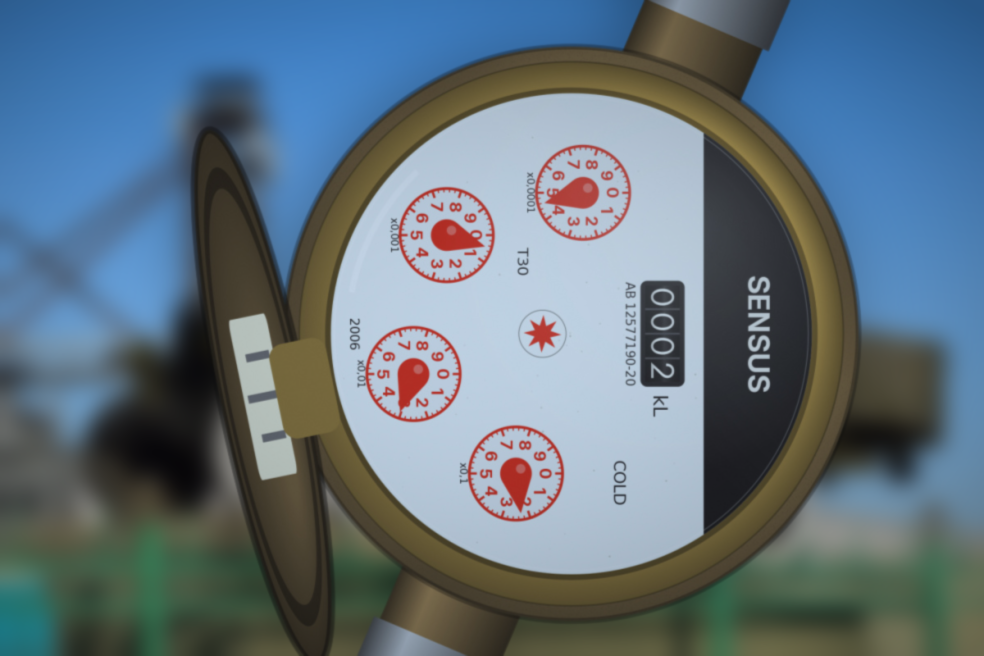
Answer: 2.2304
